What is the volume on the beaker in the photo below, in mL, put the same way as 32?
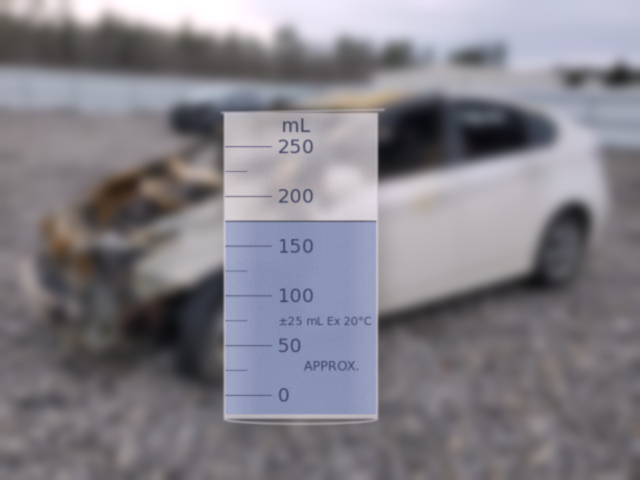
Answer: 175
